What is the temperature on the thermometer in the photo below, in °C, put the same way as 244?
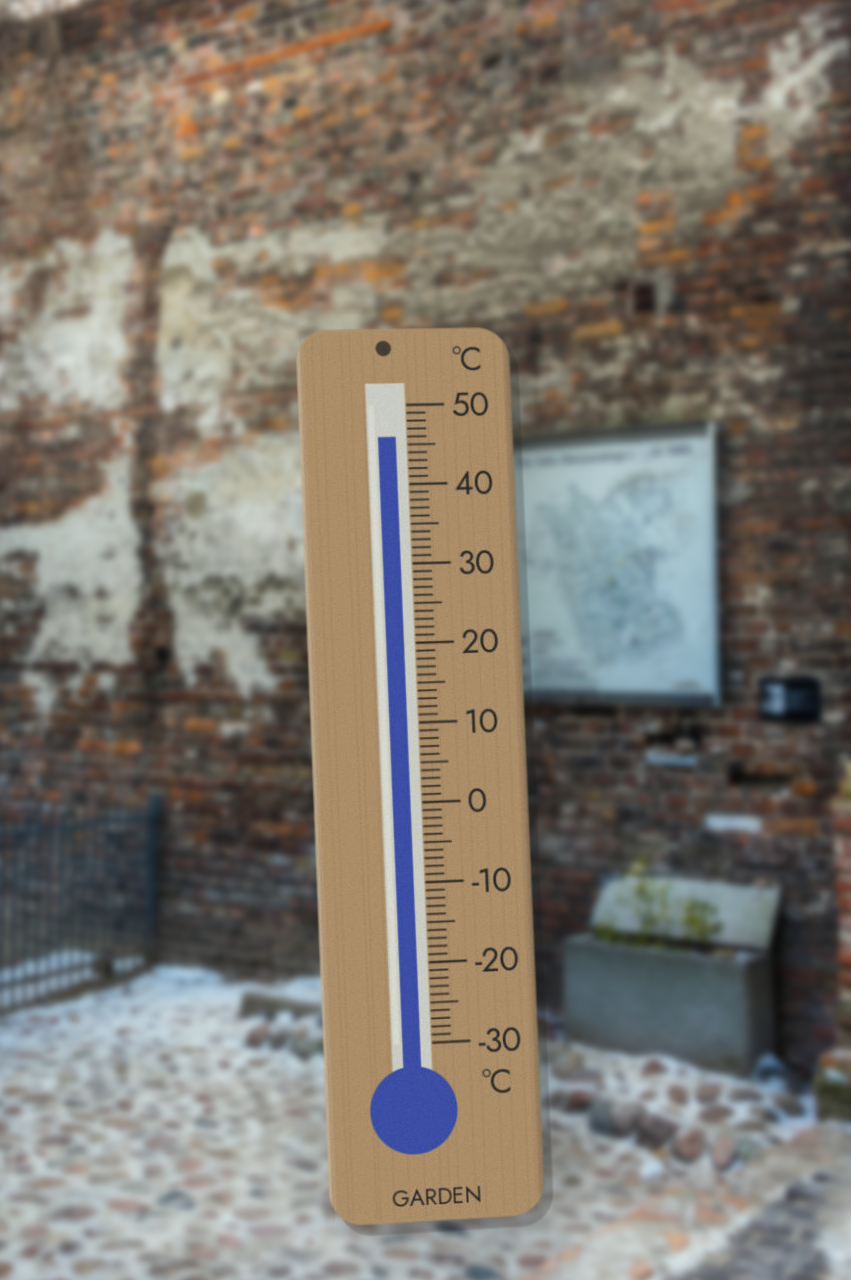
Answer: 46
